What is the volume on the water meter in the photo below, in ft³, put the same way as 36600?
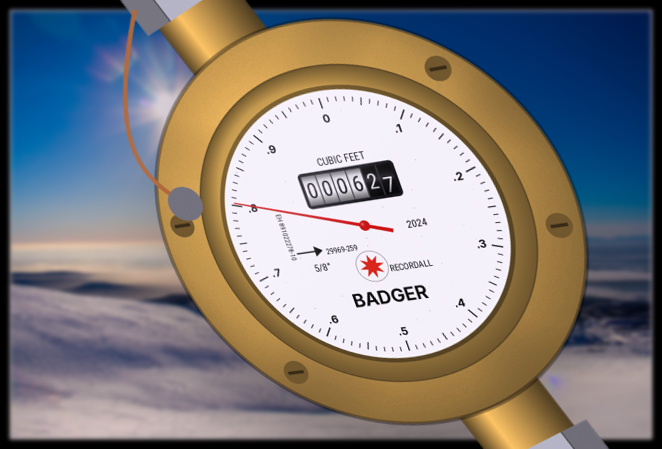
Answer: 626.80
